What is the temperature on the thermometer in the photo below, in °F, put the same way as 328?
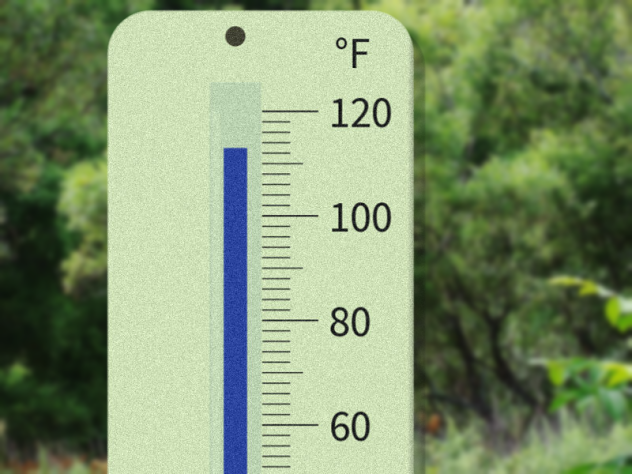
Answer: 113
